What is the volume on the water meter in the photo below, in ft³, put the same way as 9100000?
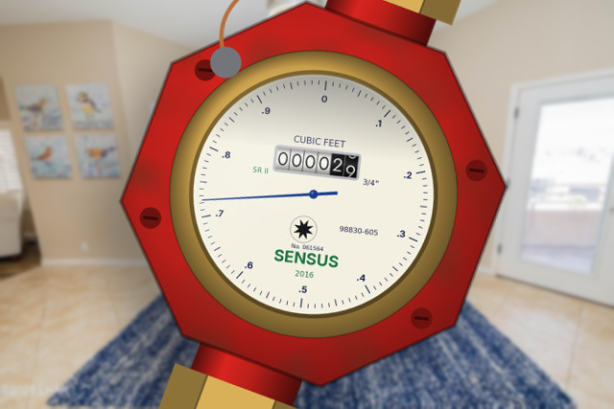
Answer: 28.72
